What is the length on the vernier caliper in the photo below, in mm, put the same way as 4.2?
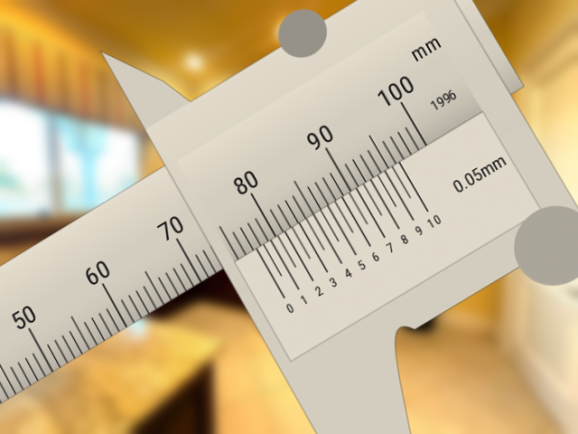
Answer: 77.4
